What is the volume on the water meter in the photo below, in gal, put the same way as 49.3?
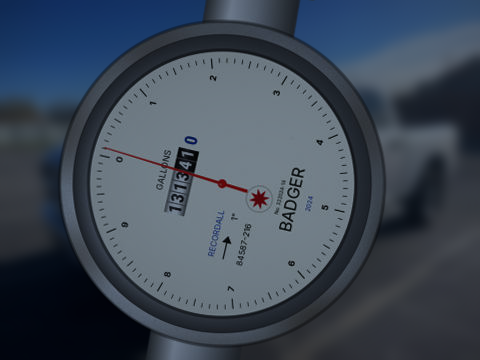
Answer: 1313410.1
